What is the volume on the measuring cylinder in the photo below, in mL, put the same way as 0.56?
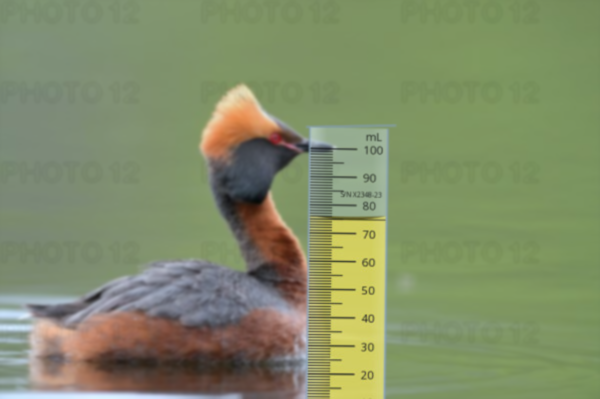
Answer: 75
